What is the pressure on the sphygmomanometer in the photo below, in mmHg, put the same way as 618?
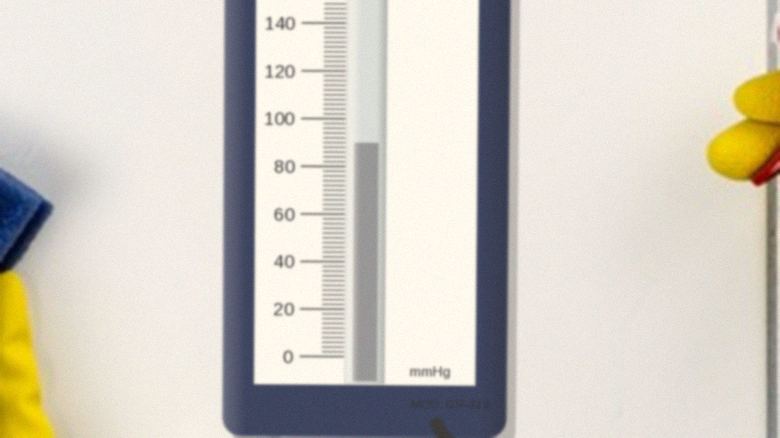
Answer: 90
